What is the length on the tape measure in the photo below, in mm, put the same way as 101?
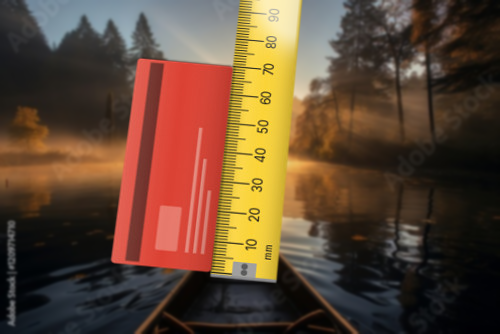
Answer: 70
